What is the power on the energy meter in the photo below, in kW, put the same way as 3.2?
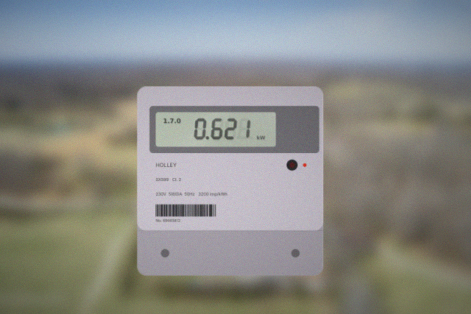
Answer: 0.621
